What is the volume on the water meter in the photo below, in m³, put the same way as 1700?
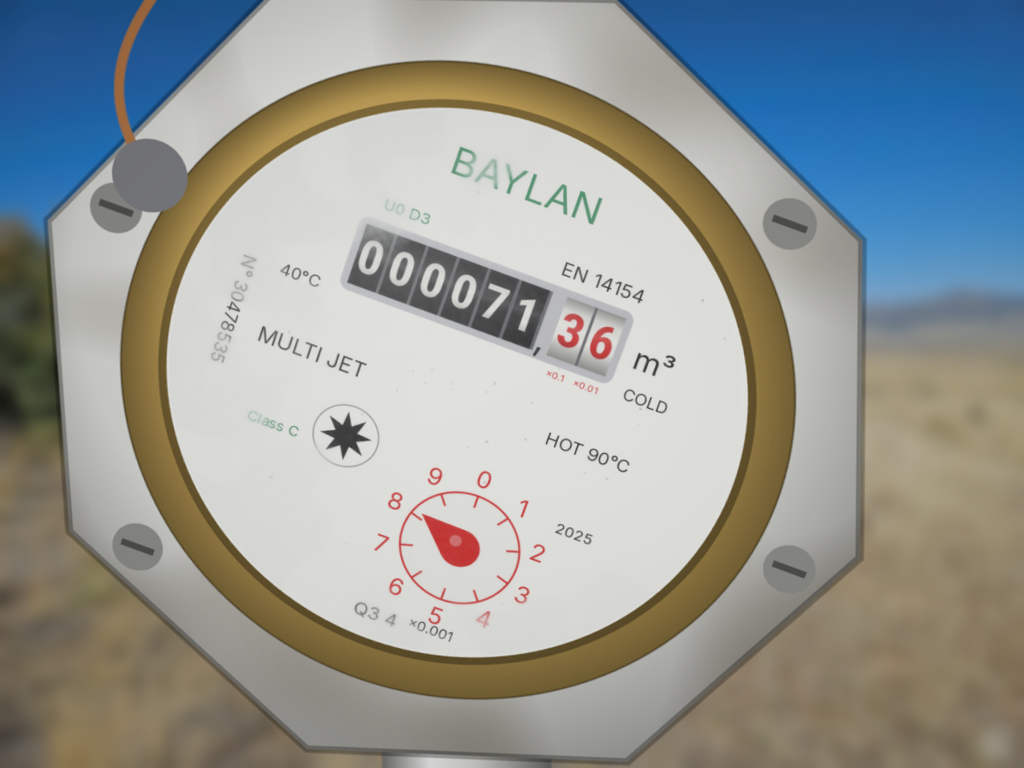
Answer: 71.368
